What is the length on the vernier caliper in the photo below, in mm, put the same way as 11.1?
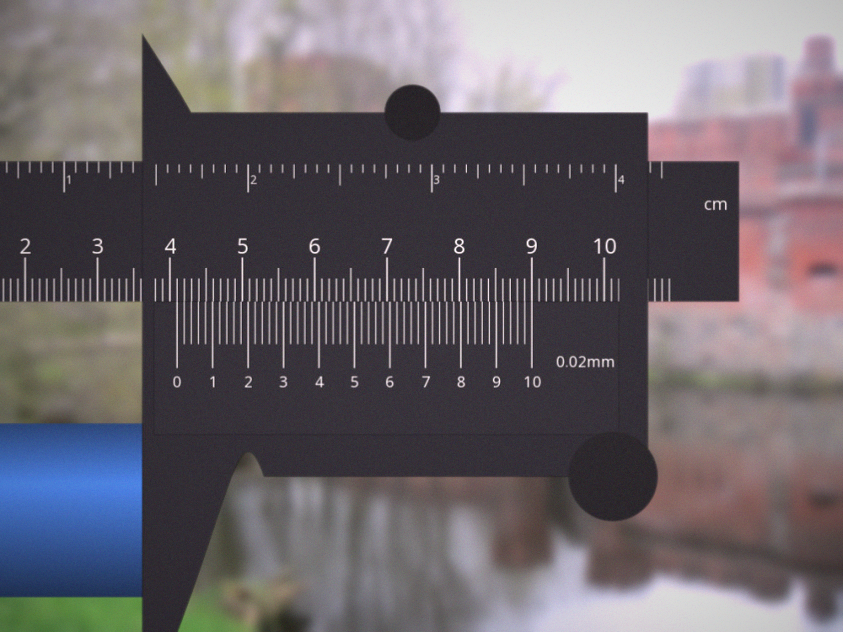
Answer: 41.0
